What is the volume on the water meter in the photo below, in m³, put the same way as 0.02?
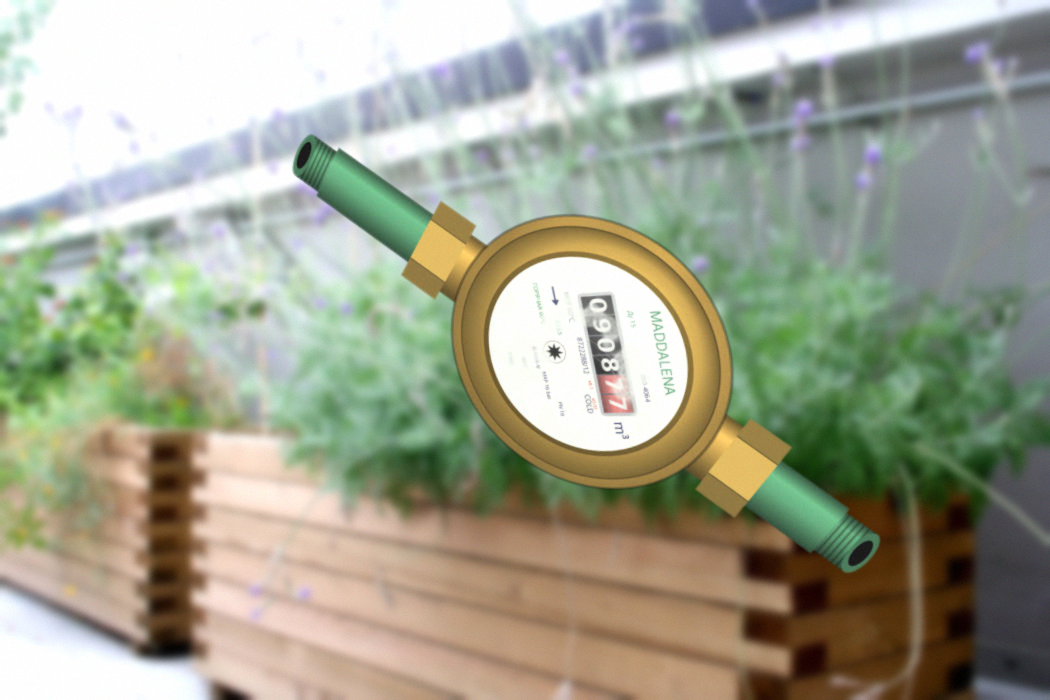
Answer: 908.77
